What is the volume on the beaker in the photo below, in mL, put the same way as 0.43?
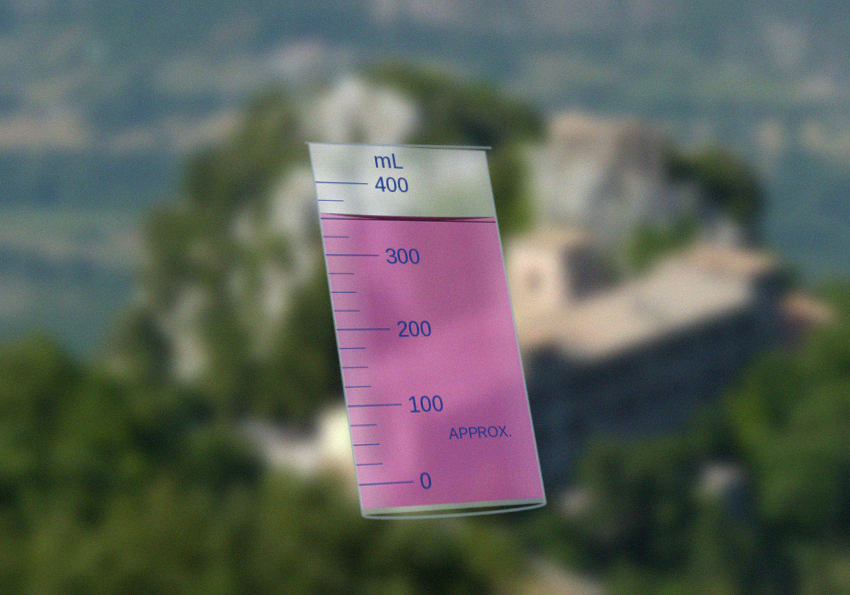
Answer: 350
